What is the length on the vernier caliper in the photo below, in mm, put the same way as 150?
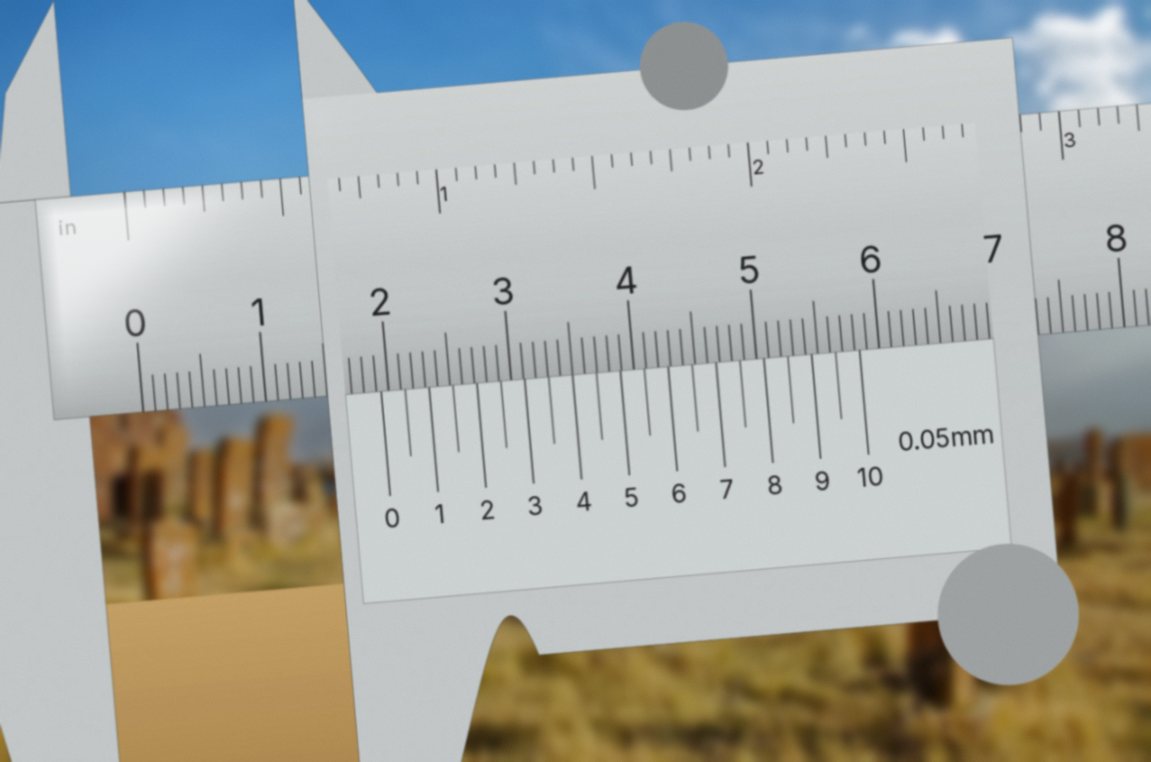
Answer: 19.4
